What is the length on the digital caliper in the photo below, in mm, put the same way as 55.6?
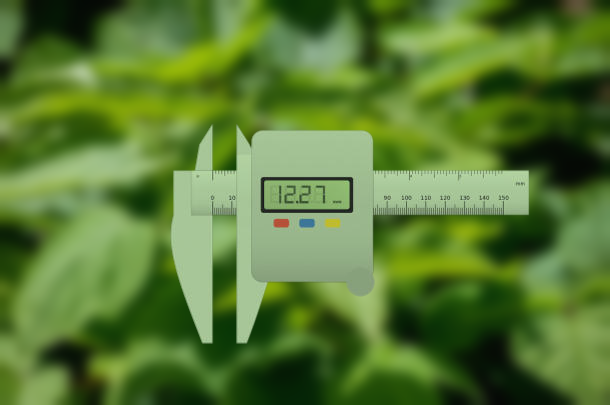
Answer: 12.27
